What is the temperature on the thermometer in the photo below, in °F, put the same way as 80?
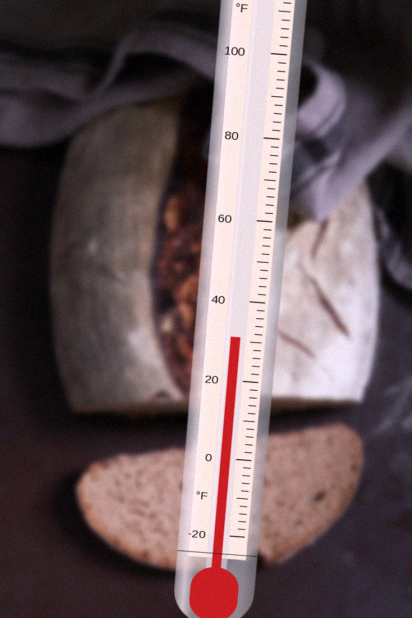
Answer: 31
